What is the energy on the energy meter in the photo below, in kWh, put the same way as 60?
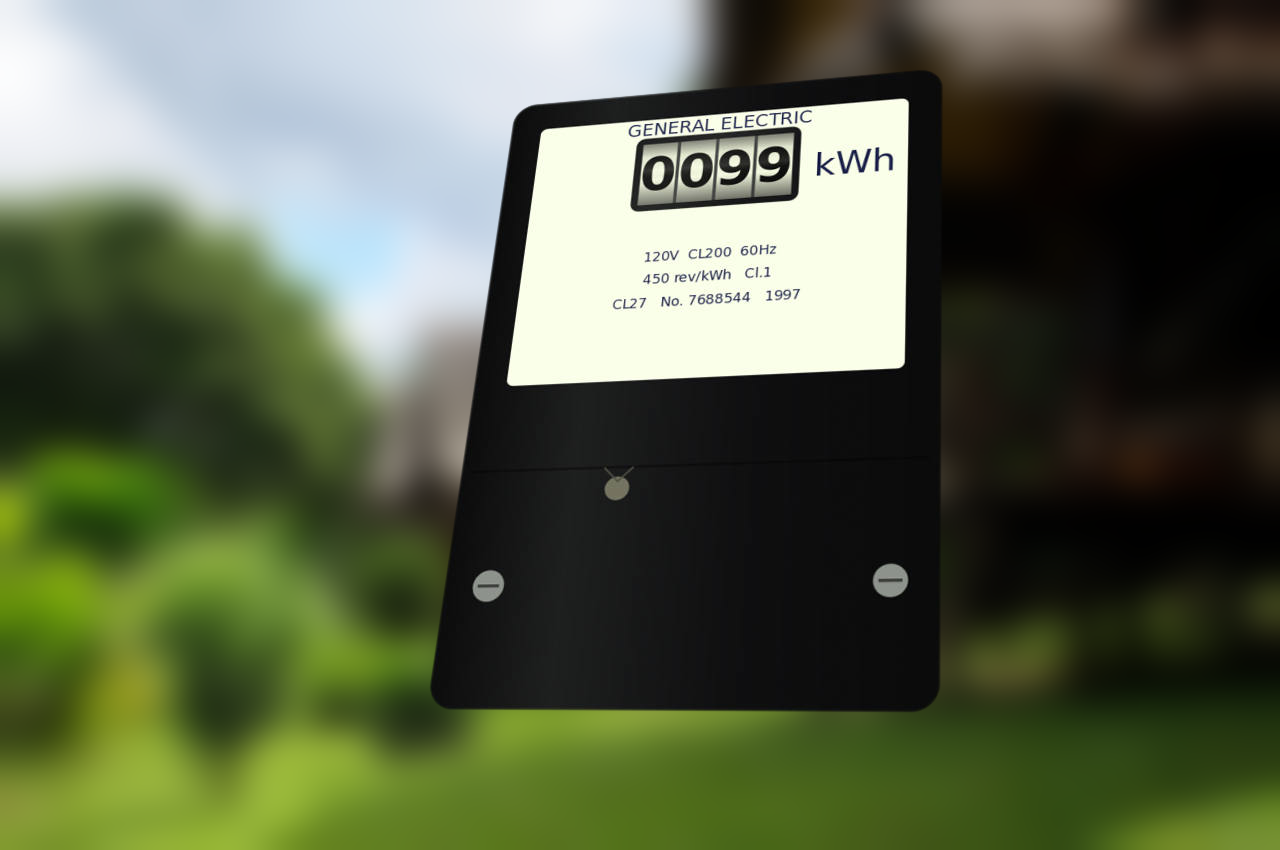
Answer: 99
